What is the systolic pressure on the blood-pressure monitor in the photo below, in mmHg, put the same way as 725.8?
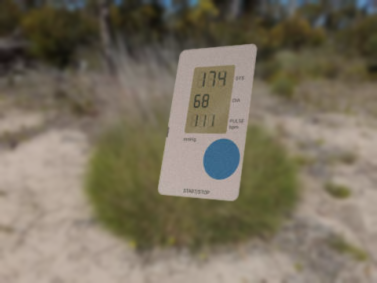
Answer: 174
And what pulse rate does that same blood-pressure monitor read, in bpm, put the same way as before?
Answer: 111
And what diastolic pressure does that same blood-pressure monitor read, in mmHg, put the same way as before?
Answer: 68
